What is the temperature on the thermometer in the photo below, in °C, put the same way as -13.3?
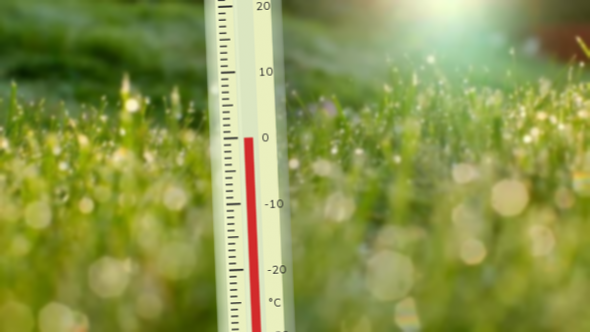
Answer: 0
